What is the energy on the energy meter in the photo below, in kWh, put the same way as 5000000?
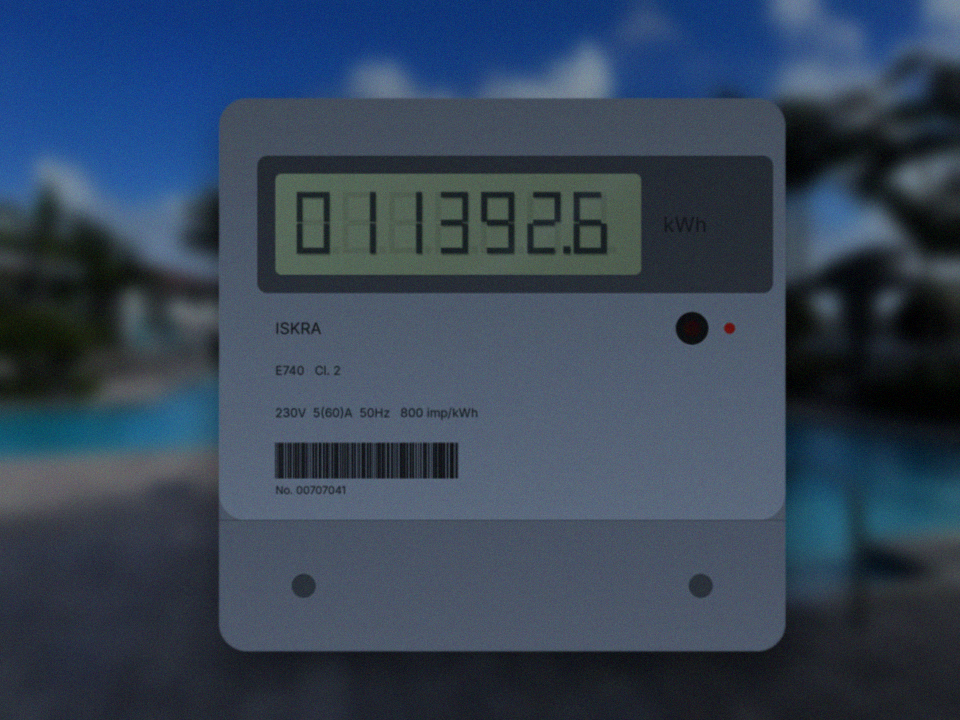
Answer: 11392.6
